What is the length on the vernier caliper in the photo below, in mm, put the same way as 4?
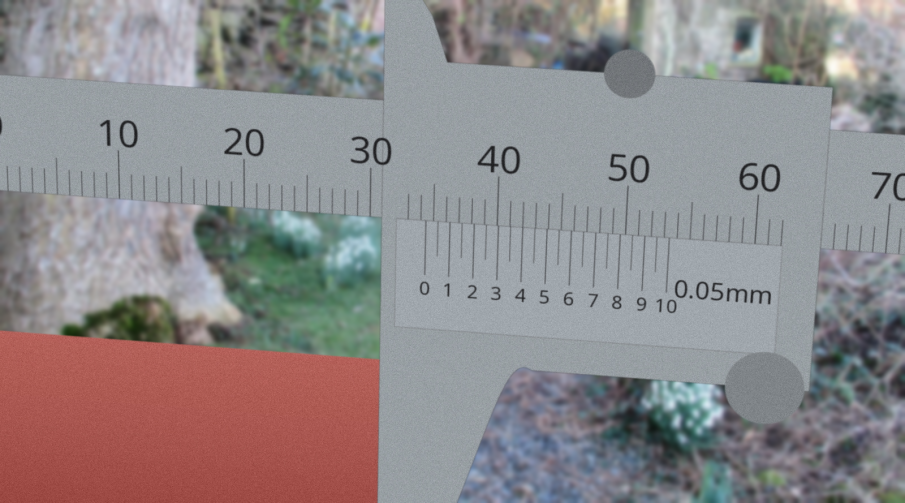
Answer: 34.4
